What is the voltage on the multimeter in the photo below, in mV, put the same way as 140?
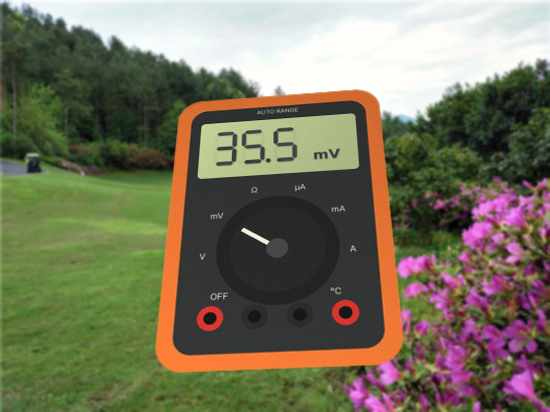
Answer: 35.5
